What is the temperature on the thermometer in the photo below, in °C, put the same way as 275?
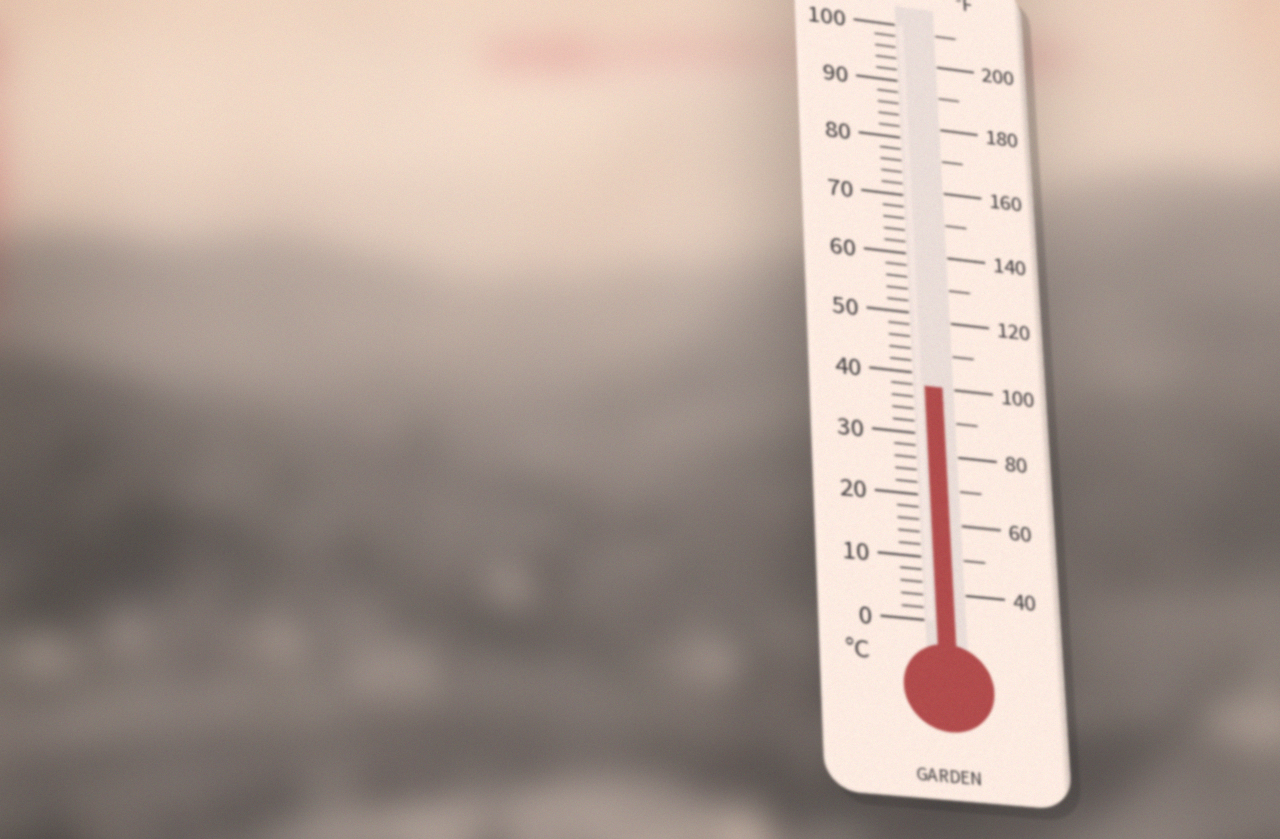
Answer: 38
